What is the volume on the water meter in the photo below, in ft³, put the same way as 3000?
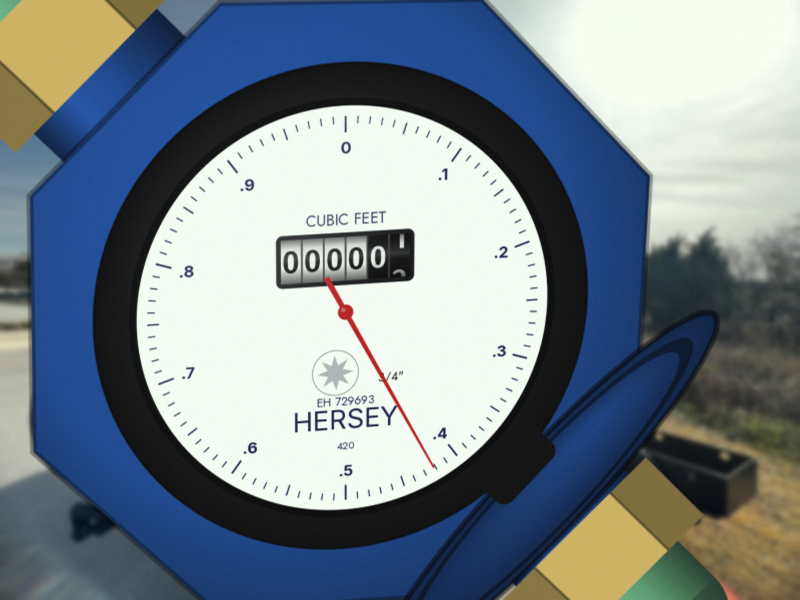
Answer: 1.42
